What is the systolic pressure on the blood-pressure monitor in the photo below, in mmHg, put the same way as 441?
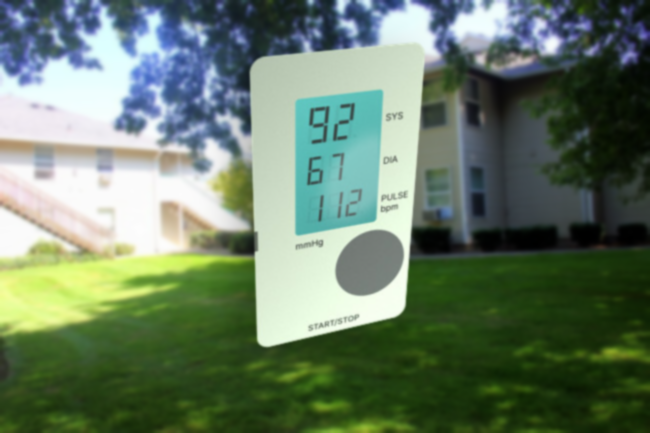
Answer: 92
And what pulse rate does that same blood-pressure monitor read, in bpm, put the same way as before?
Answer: 112
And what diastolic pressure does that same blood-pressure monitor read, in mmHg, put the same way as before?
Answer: 67
